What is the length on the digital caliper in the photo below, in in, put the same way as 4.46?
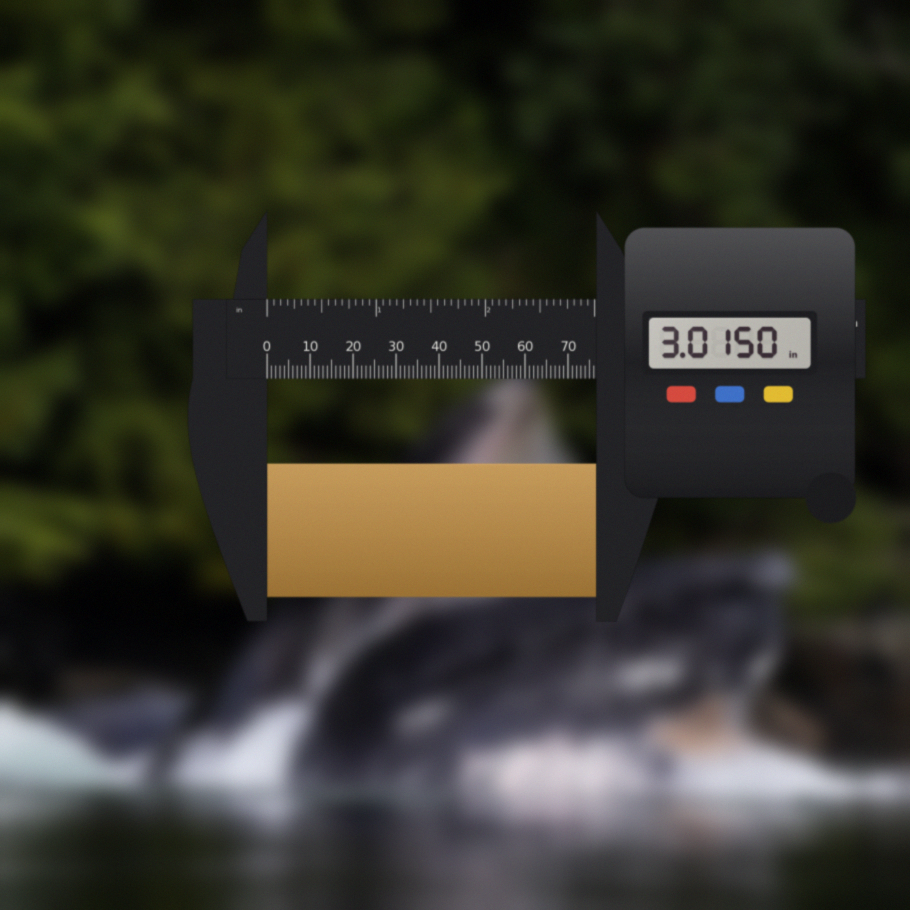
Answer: 3.0150
